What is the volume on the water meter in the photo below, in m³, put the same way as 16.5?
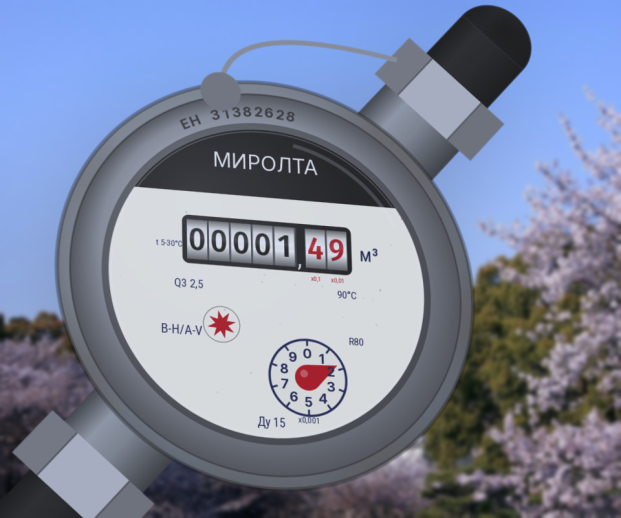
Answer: 1.491
